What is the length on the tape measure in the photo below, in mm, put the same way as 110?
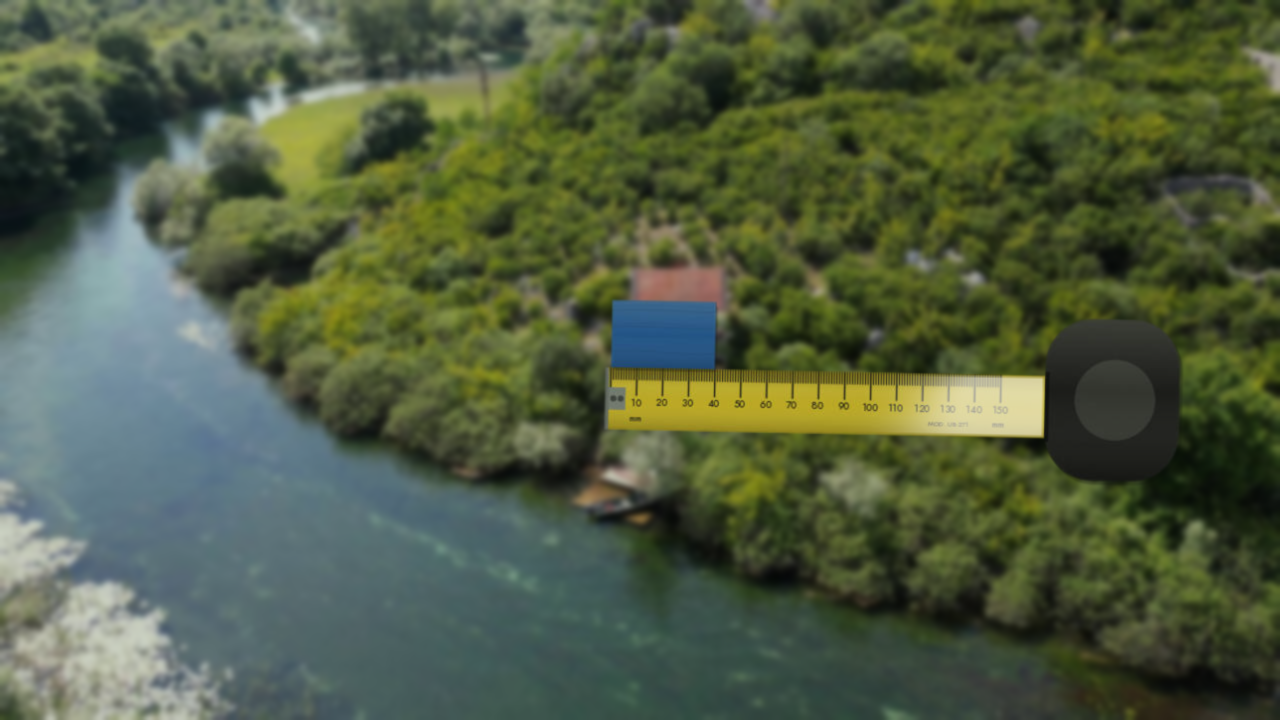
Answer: 40
